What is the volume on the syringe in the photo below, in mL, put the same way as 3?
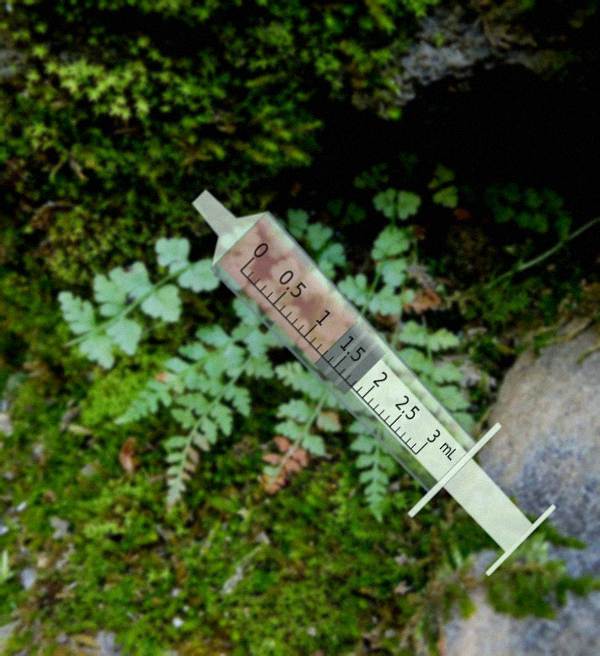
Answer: 1.3
